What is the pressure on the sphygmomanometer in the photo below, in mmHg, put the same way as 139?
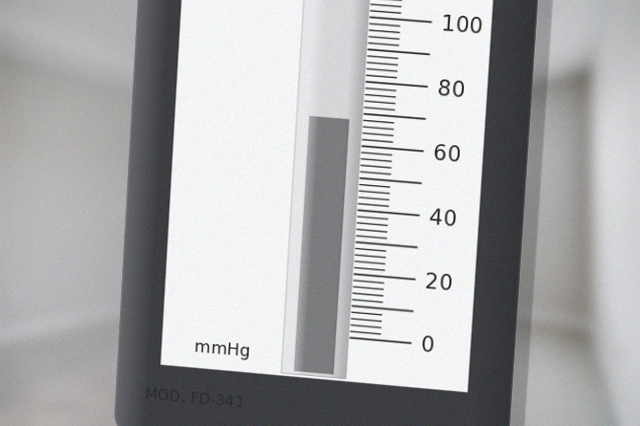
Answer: 68
